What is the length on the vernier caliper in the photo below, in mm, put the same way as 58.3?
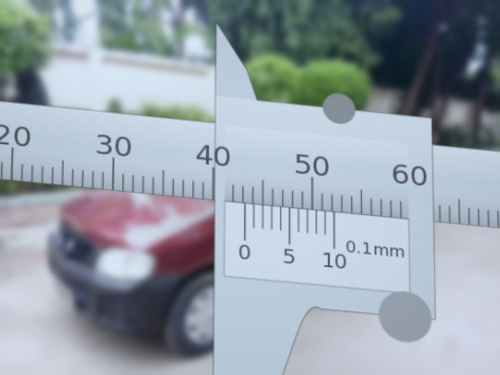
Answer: 43.2
